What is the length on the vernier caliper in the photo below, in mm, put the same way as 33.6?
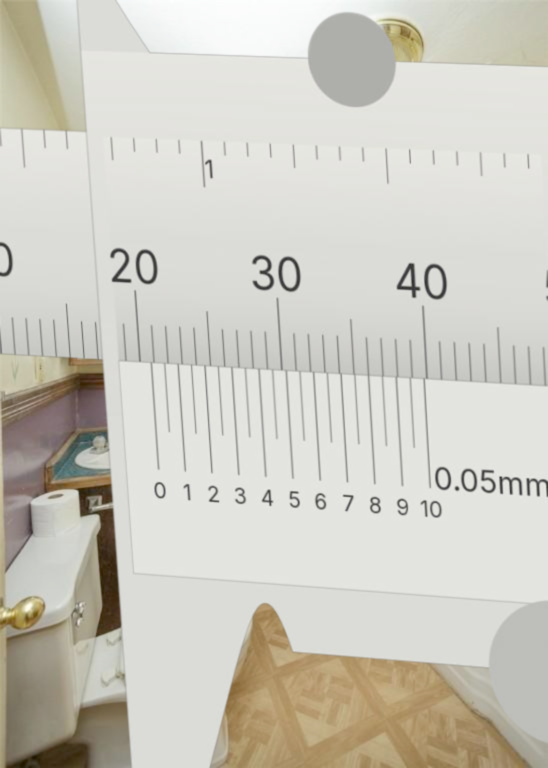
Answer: 20.8
